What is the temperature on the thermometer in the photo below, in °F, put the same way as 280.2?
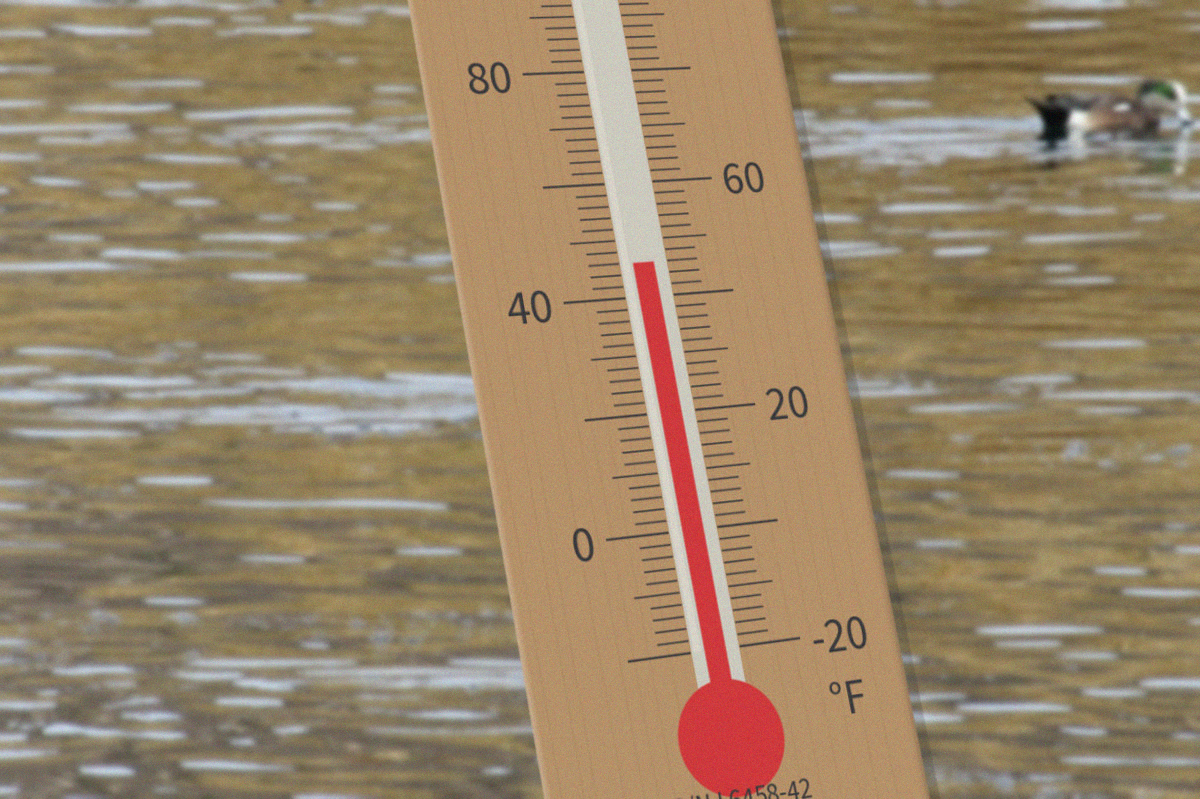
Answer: 46
